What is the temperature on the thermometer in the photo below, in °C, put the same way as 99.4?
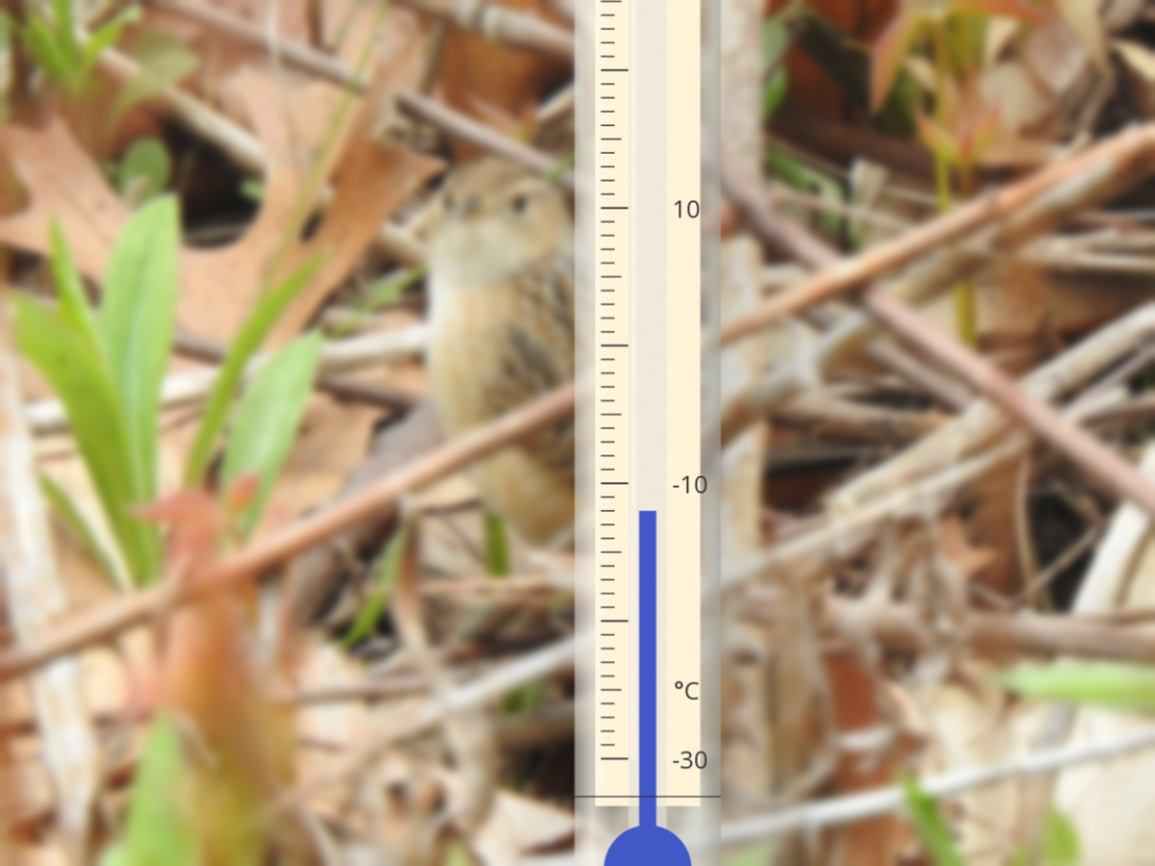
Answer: -12
